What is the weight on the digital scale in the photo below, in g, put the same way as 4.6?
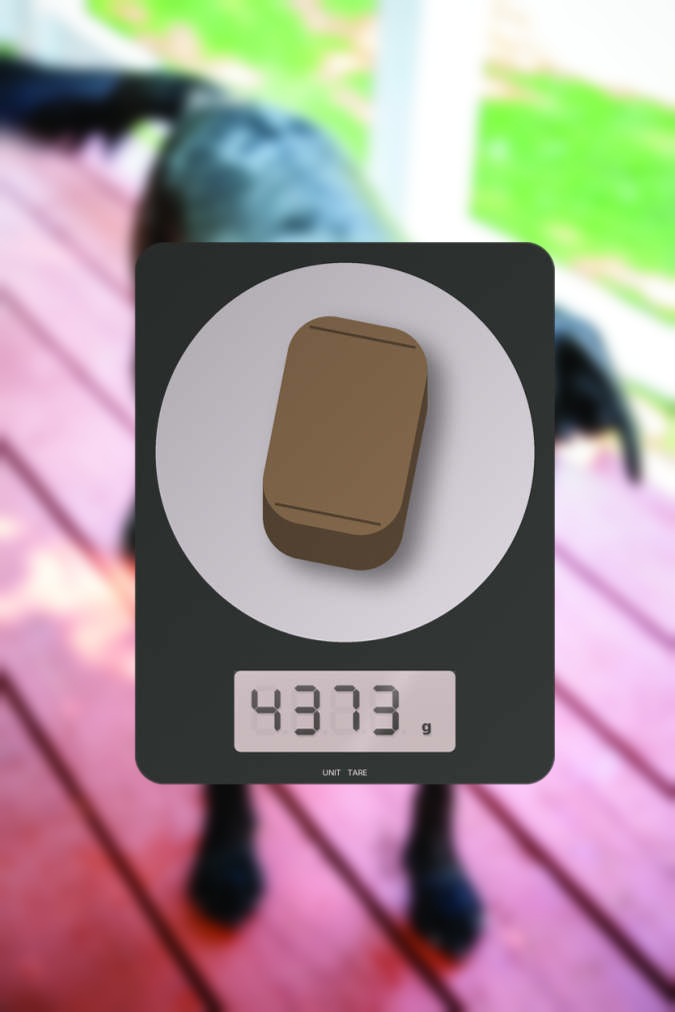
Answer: 4373
